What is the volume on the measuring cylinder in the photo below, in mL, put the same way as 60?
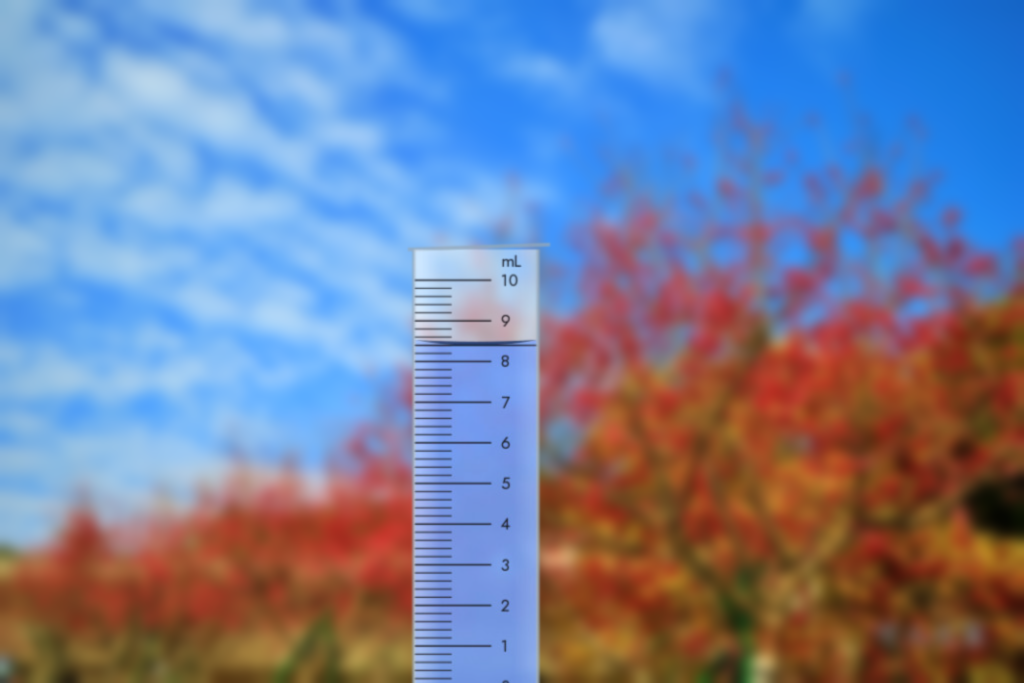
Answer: 8.4
